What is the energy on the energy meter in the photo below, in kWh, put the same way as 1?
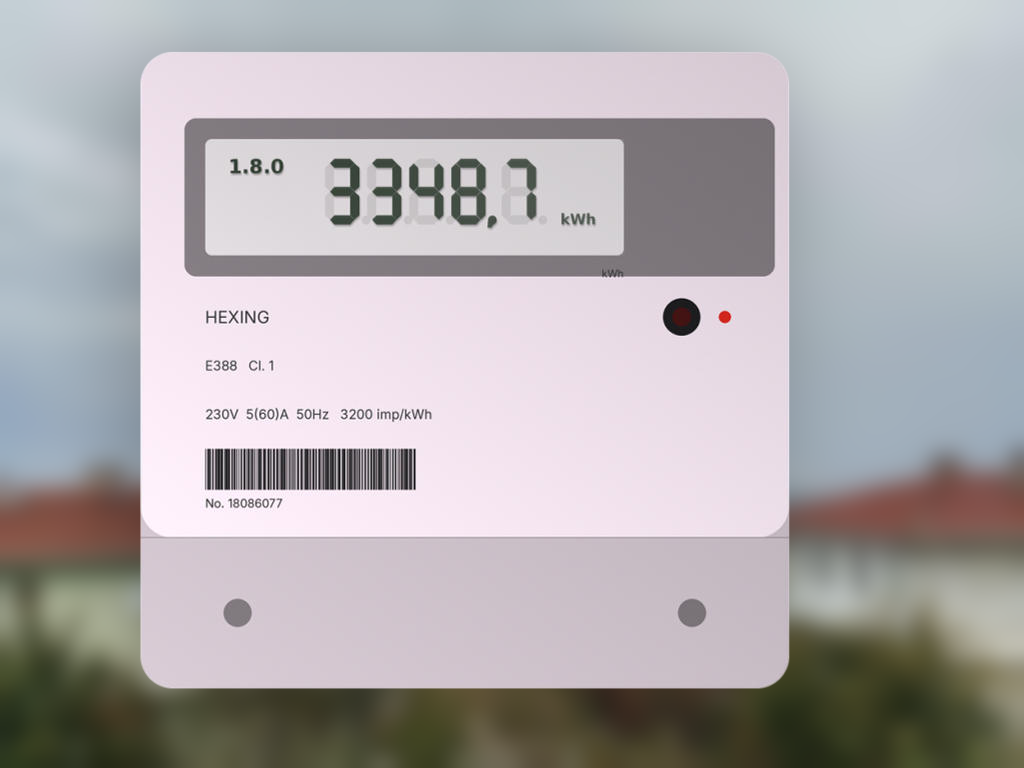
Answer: 3348.7
